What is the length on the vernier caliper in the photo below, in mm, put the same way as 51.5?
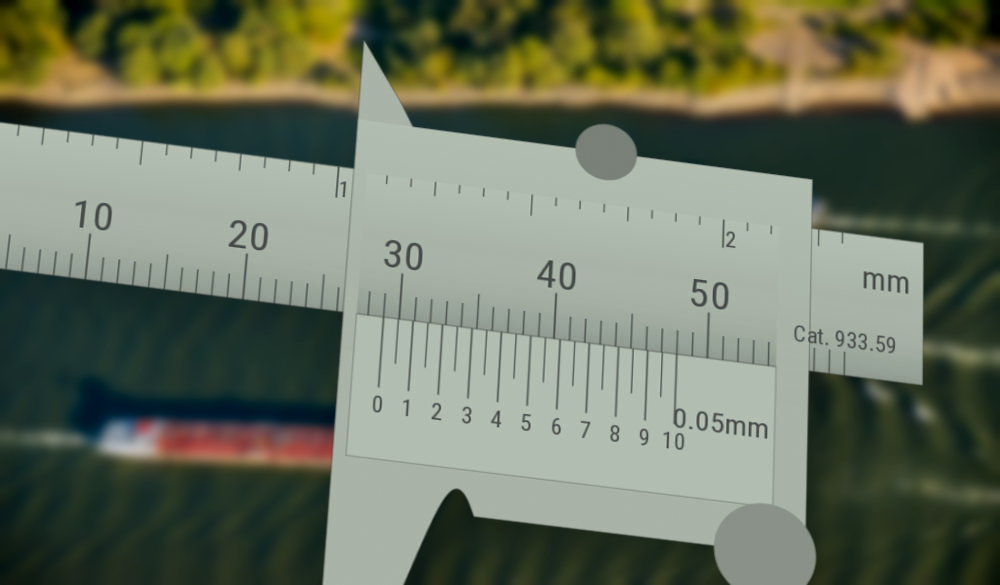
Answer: 29.0
